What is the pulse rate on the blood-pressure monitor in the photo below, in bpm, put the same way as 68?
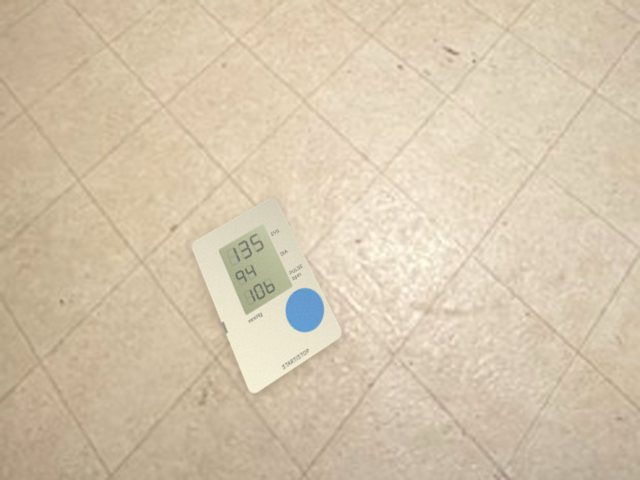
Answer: 106
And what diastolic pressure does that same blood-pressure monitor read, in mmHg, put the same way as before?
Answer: 94
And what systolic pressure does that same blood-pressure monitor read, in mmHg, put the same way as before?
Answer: 135
